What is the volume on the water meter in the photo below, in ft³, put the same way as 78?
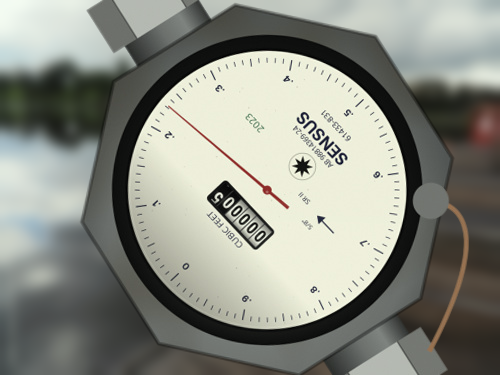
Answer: 5.23
